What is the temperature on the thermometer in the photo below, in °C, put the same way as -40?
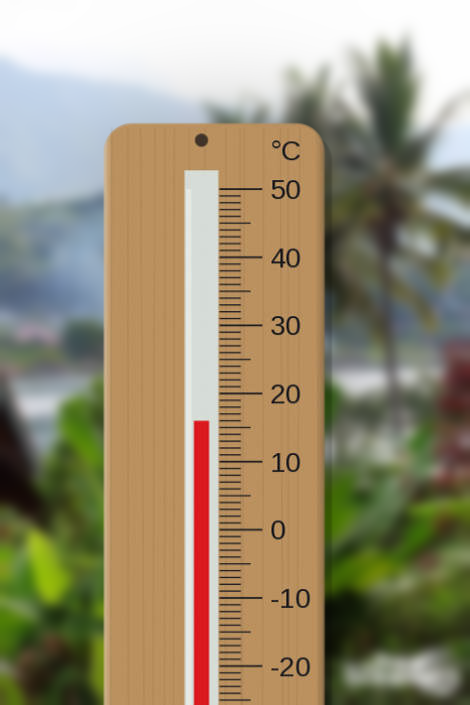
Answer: 16
